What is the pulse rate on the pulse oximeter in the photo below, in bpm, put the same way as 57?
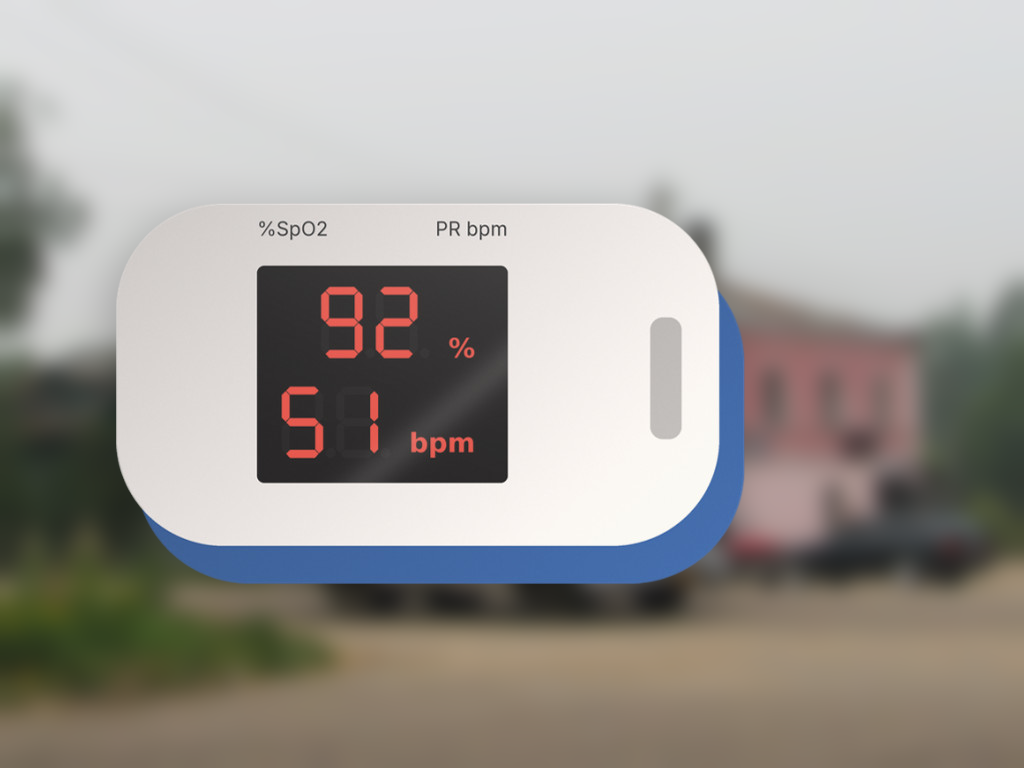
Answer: 51
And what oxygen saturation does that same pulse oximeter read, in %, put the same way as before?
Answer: 92
